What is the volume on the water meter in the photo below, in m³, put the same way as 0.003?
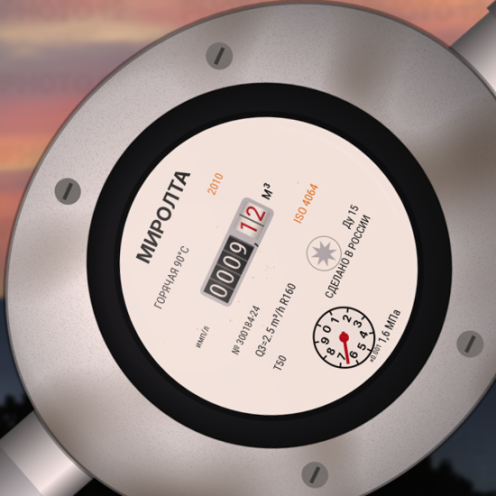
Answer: 9.126
